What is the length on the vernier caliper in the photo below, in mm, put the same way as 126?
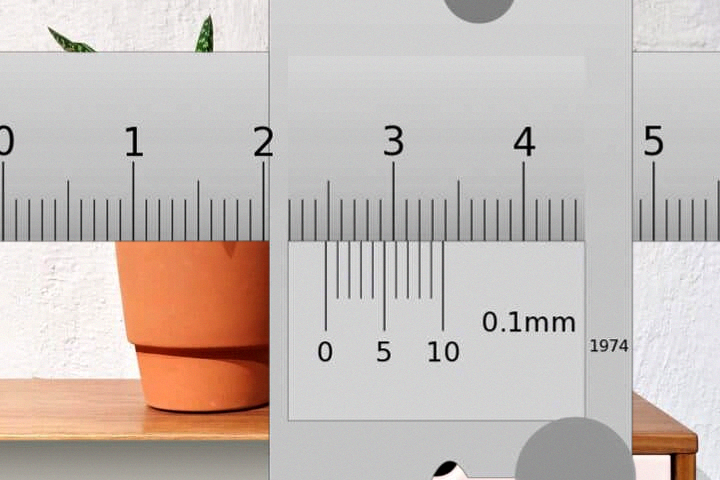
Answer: 24.8
